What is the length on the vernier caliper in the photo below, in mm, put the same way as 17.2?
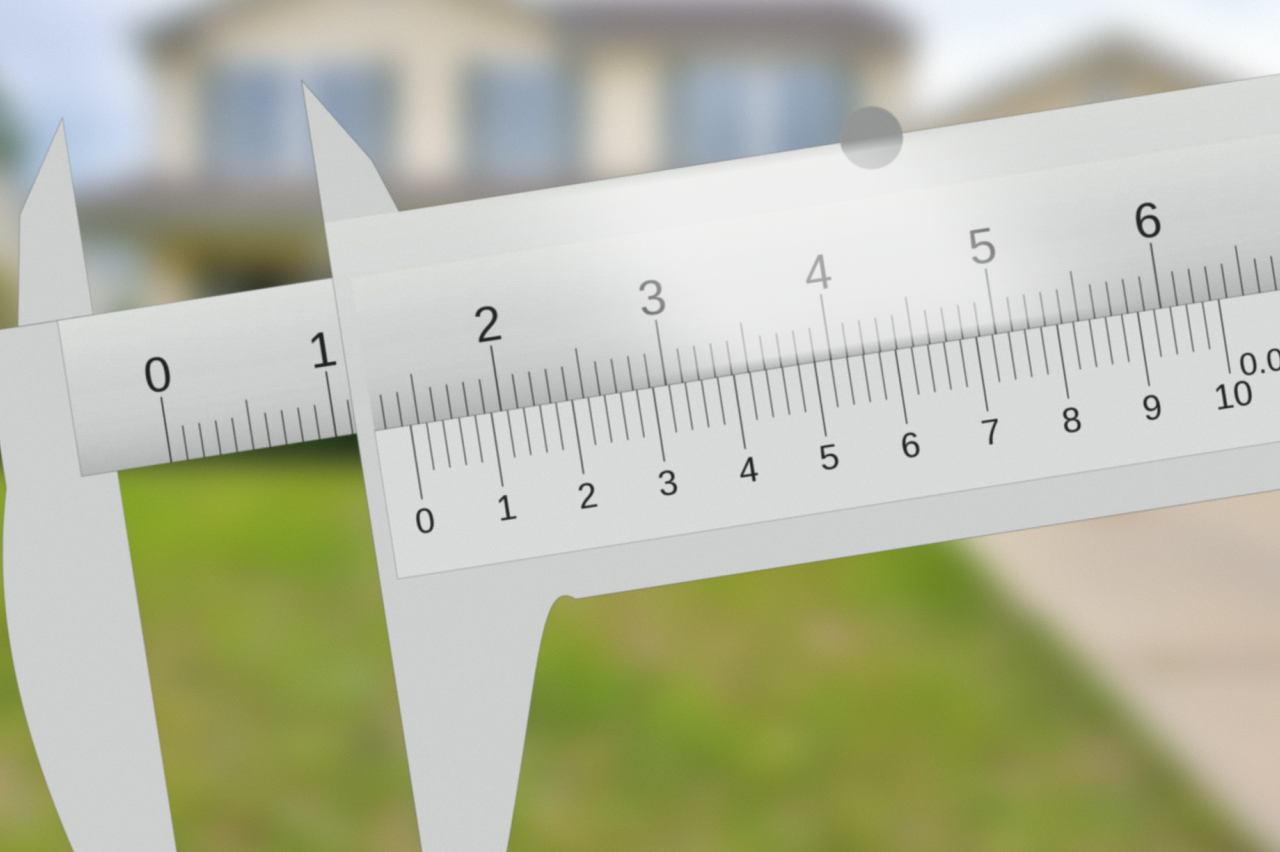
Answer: 14.5
